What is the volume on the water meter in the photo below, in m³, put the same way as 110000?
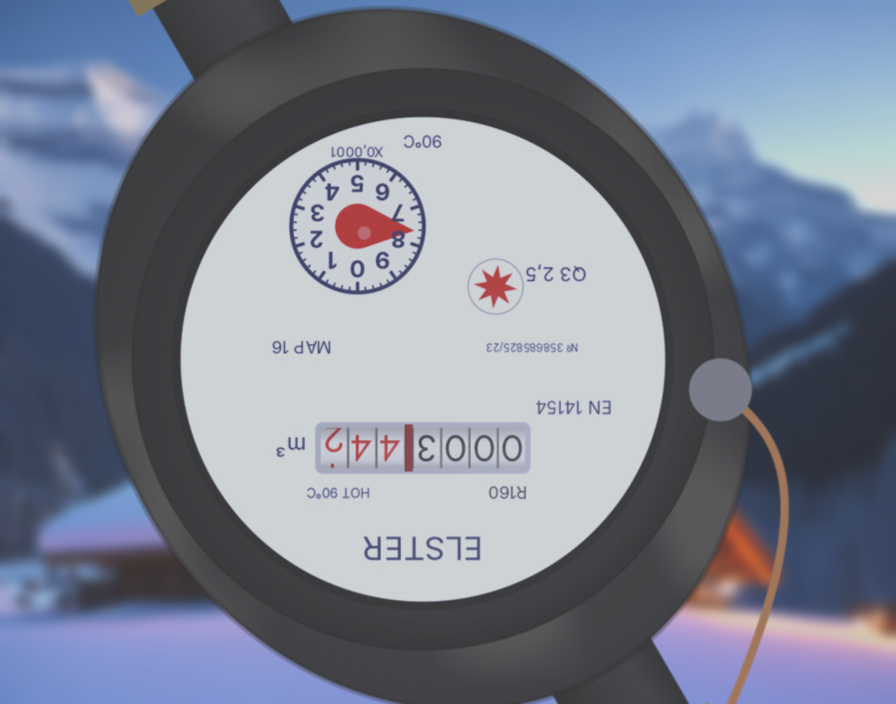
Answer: 3.4417
